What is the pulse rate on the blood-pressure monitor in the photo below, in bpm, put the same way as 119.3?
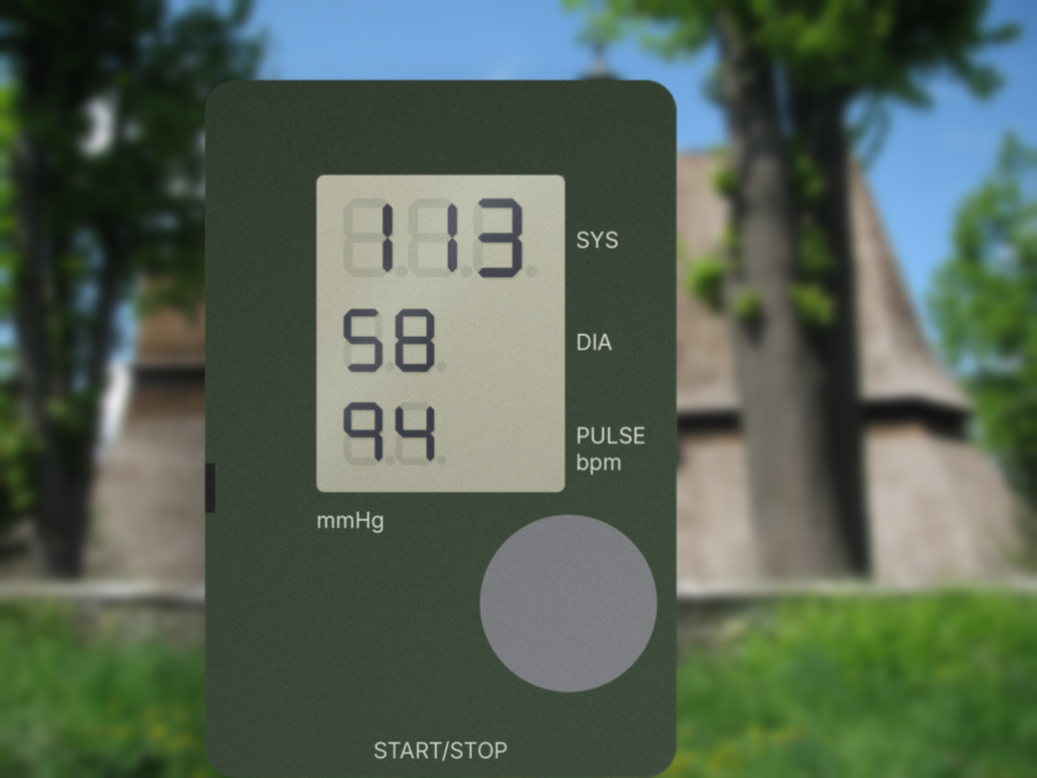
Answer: 94
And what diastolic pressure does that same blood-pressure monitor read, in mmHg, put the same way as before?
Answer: 58
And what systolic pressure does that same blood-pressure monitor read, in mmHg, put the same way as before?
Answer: 113
